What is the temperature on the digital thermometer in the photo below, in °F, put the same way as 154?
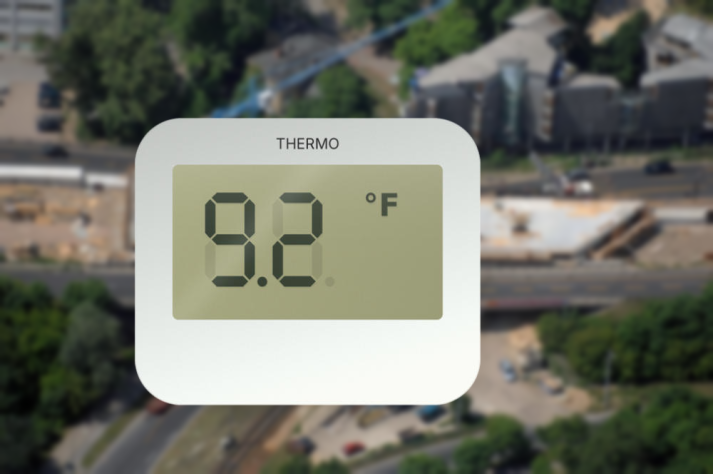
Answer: 9.2
